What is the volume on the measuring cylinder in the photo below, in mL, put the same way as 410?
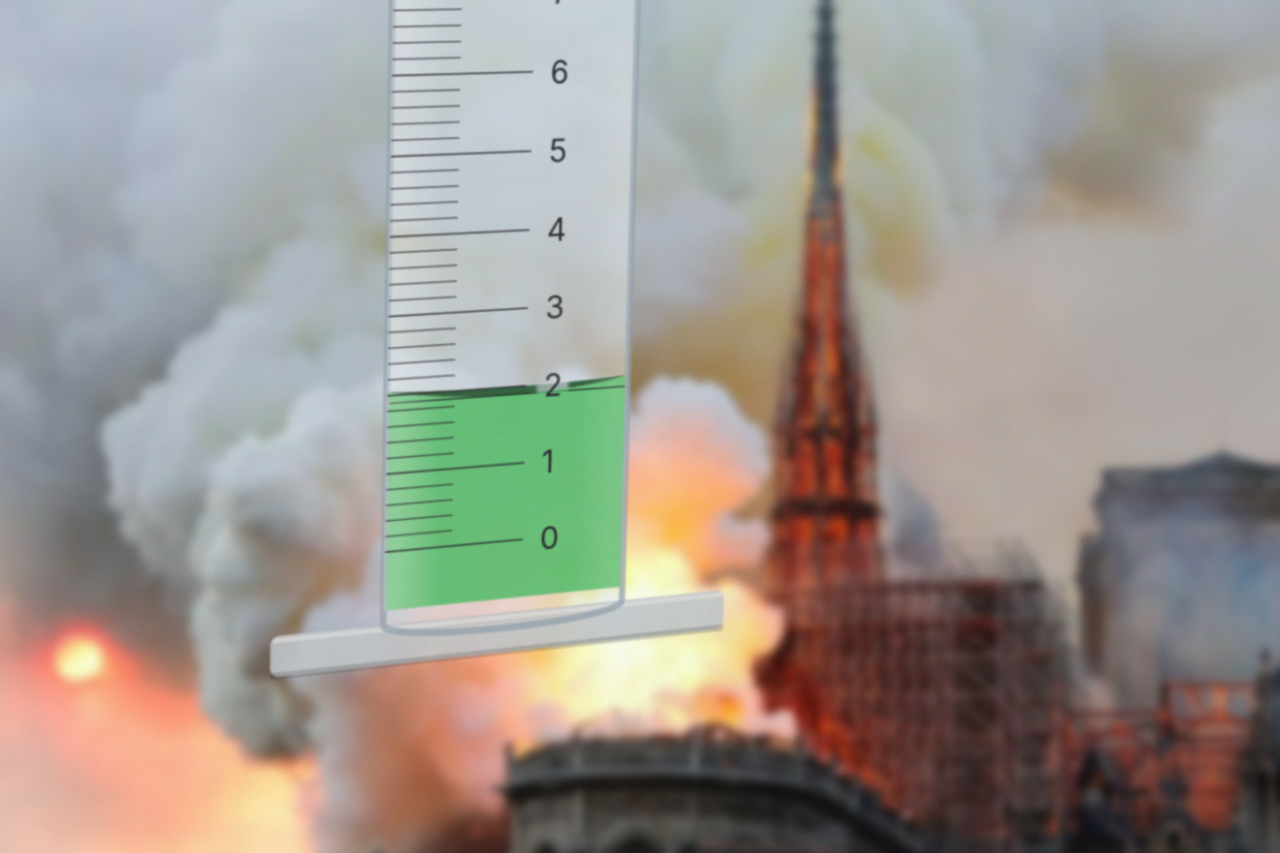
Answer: 1.9
